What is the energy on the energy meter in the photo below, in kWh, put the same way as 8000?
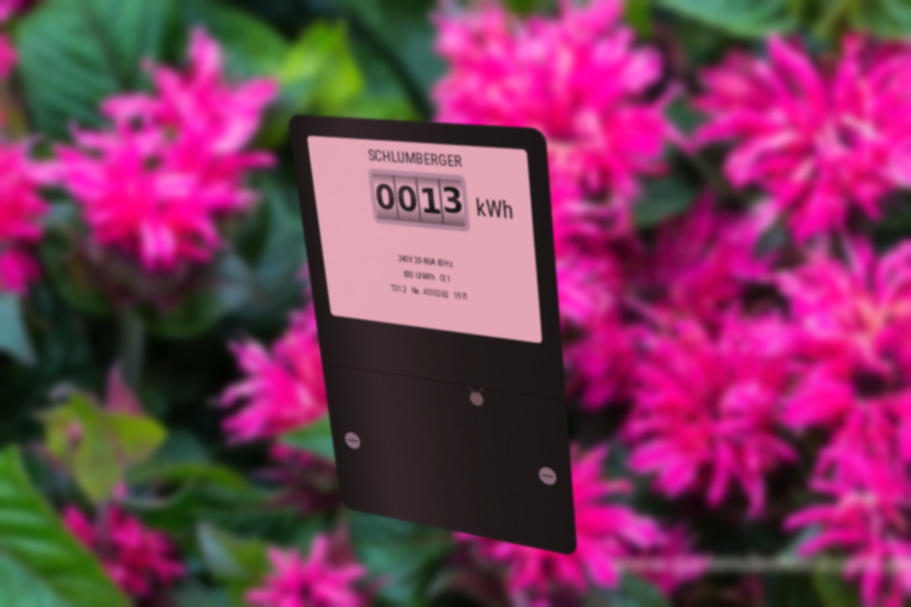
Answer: 13
